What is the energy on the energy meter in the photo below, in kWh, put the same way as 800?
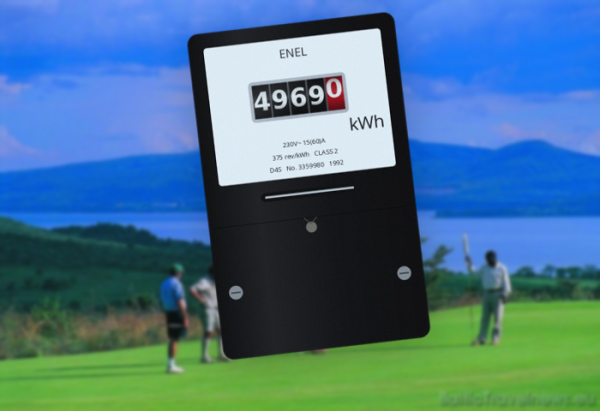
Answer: 4969.0
